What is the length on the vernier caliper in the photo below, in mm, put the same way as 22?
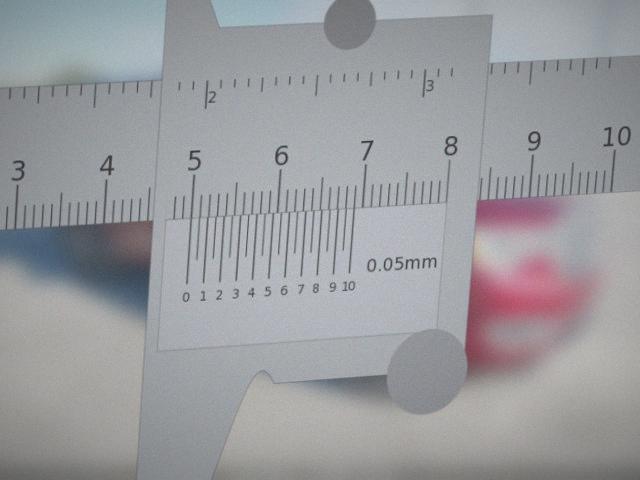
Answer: 50.0
